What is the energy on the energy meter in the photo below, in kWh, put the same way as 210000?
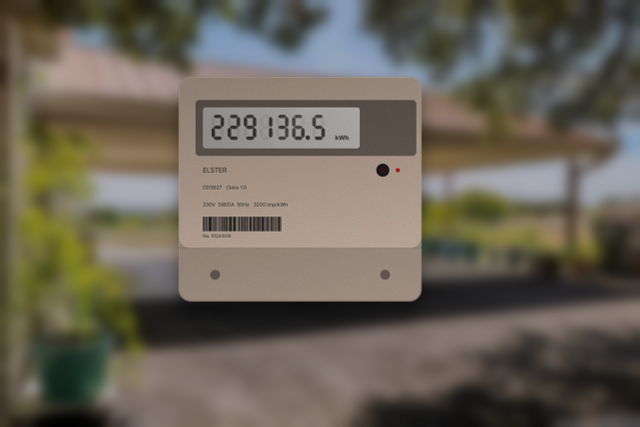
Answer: 229136.5
